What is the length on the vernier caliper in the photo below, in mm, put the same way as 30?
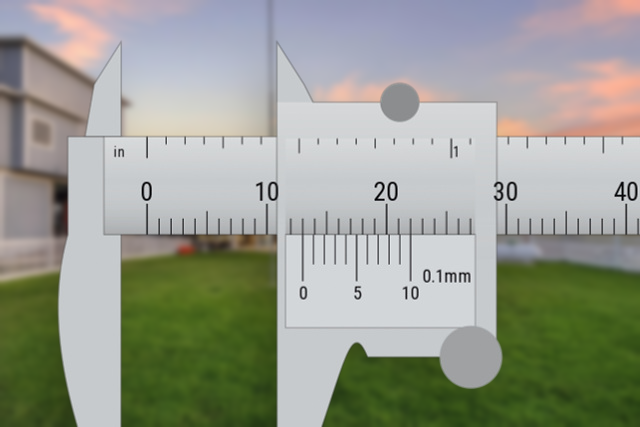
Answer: 13.0
